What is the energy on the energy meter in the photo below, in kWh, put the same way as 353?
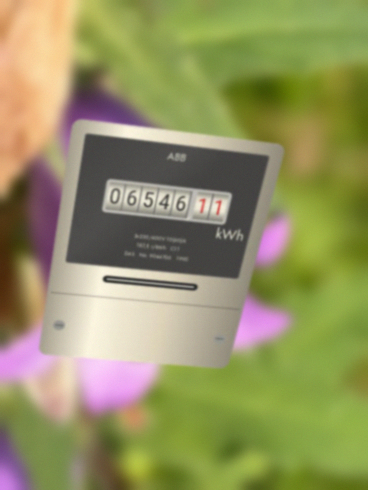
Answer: 6546.11
